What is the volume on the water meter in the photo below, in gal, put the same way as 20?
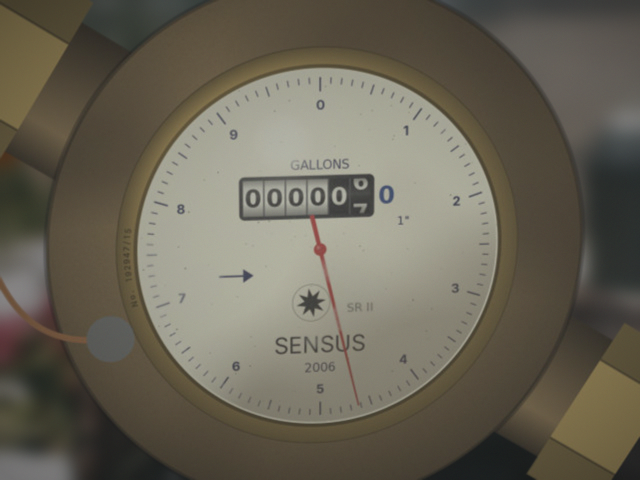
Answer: 64.6
